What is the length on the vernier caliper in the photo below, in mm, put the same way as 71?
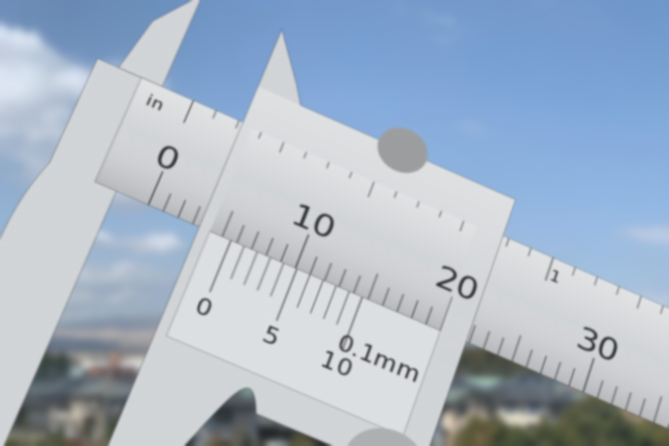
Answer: 5.6
